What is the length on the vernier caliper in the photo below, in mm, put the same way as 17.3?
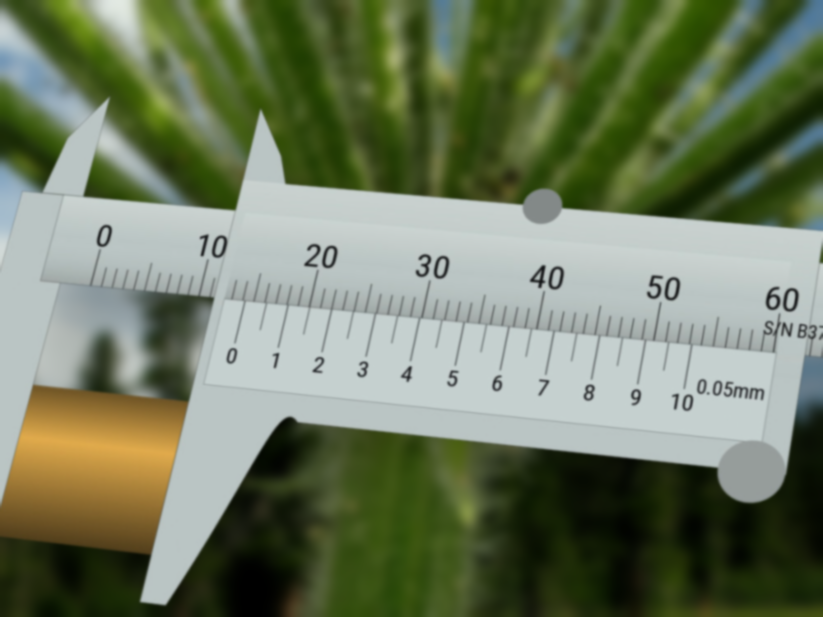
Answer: 14.2
